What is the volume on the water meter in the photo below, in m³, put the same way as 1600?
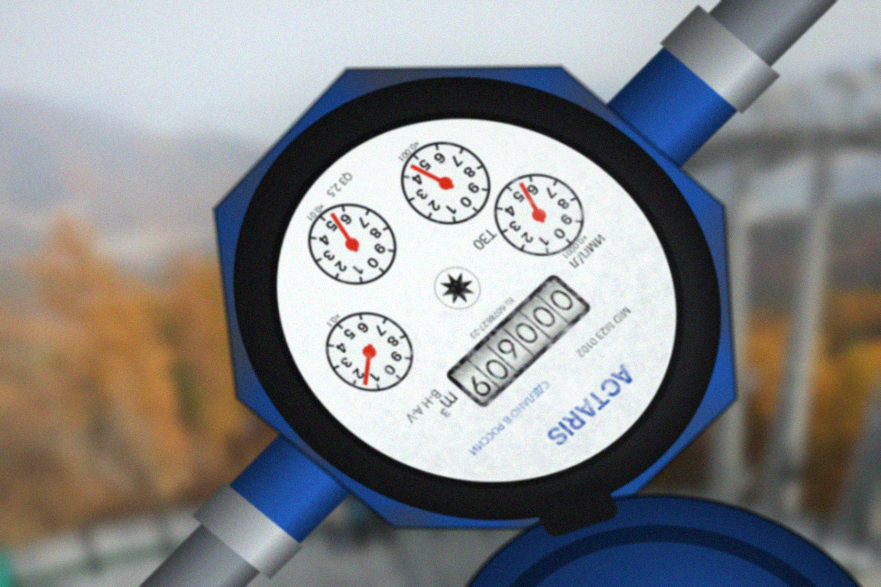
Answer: 609.1545
